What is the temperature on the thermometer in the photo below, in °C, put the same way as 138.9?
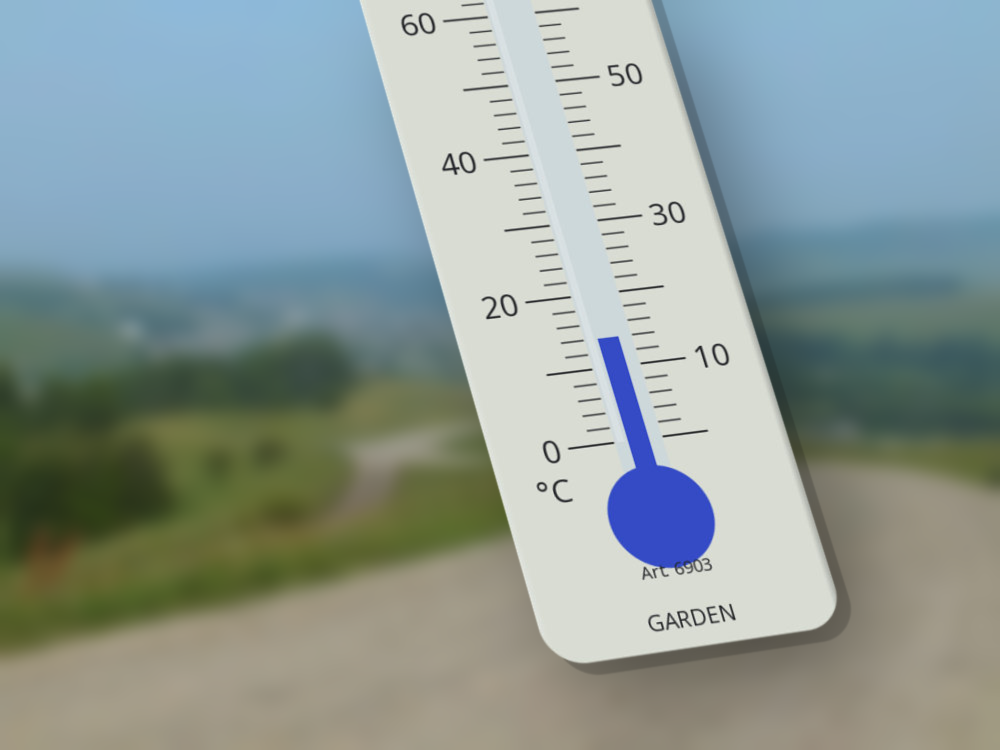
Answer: 14
